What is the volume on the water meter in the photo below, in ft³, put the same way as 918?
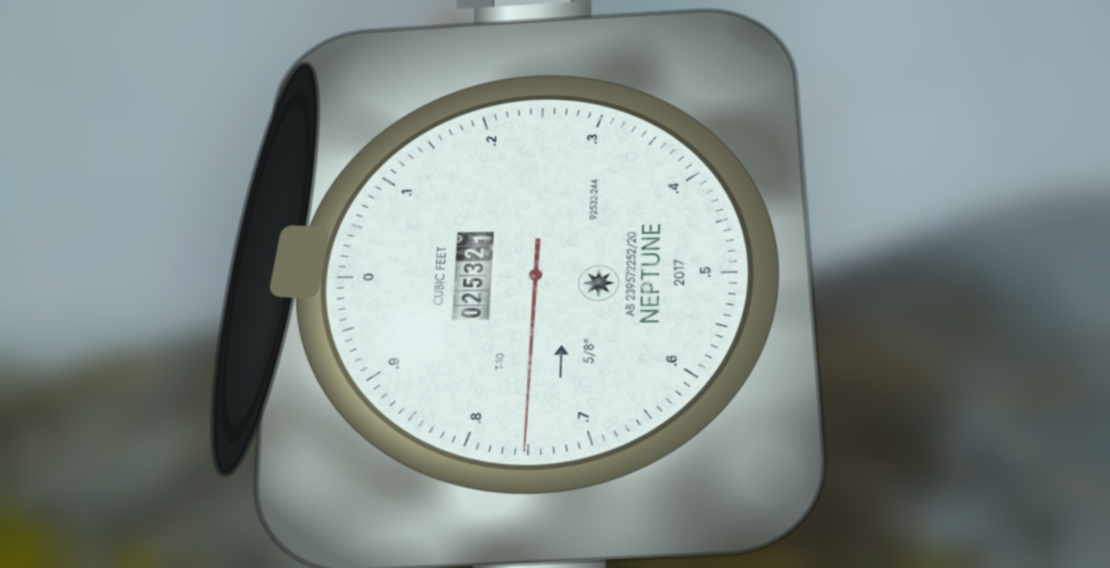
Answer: 25320.75
